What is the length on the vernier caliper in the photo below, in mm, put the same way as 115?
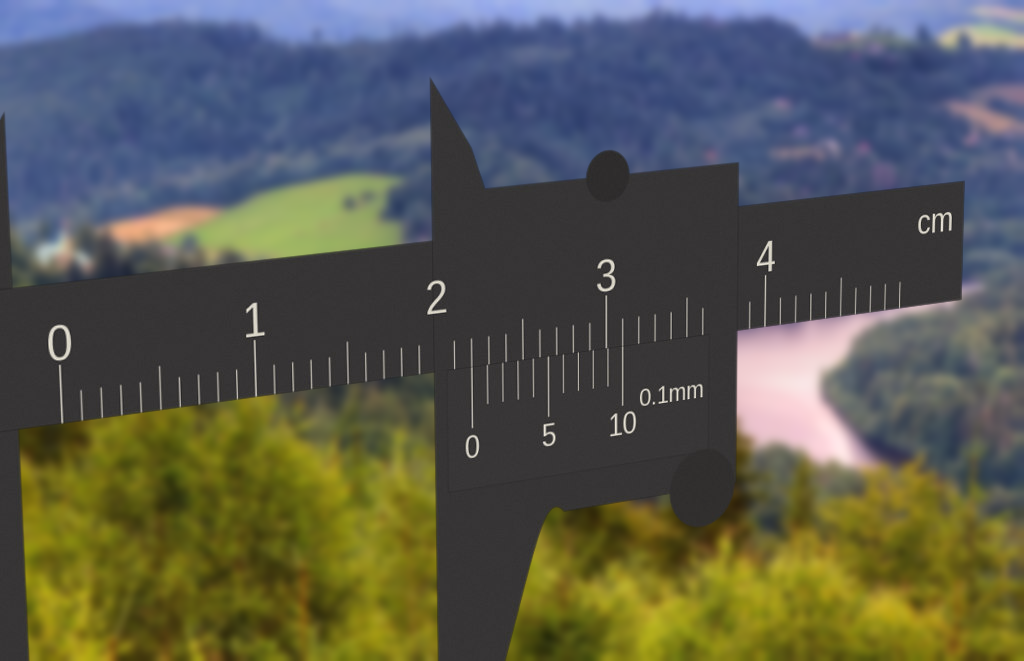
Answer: 22.0
